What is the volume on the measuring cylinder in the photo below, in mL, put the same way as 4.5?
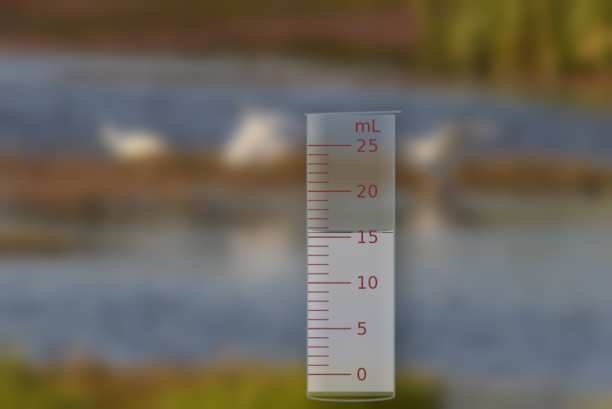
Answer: 15.5
